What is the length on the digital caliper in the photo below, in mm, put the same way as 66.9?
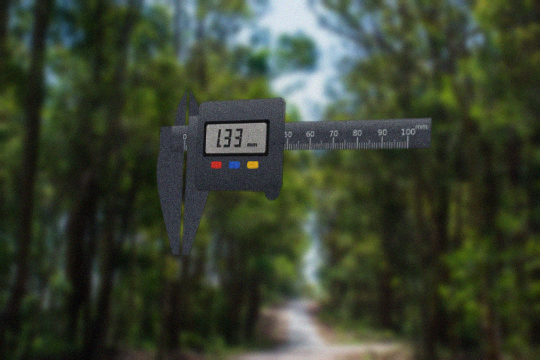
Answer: 1.33
